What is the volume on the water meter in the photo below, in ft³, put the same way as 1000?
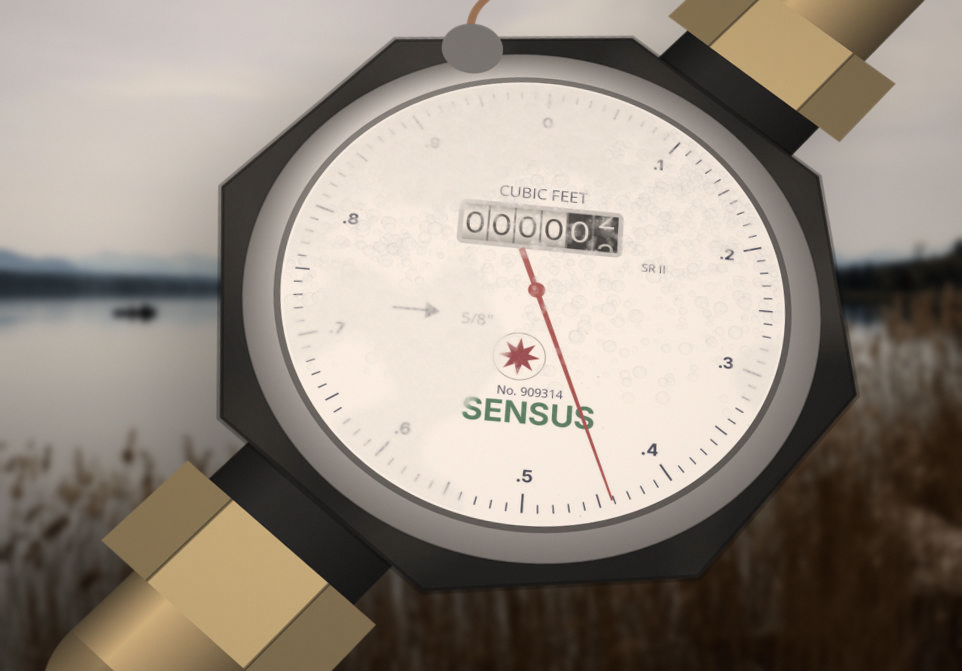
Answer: 2.44
